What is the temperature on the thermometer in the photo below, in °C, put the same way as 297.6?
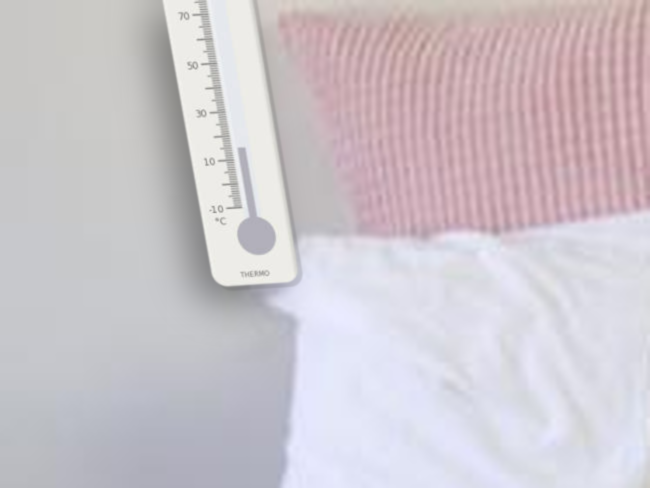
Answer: 15
